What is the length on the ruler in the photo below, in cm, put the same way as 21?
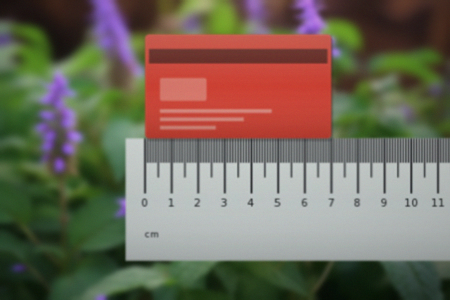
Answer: 7
